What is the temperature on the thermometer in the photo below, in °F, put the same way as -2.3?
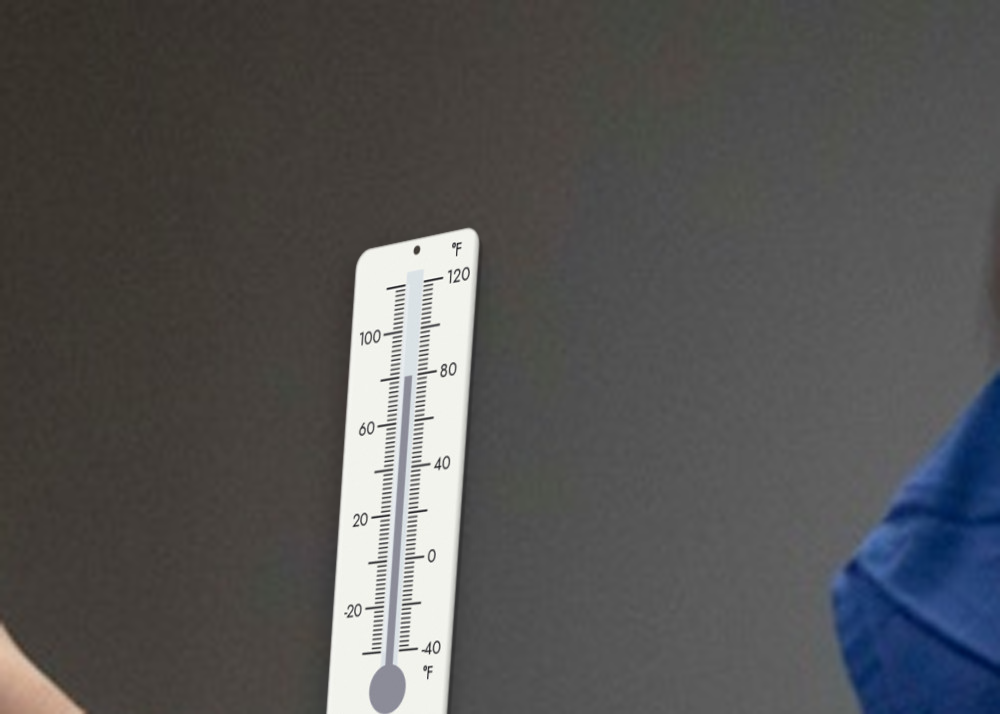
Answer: 80
